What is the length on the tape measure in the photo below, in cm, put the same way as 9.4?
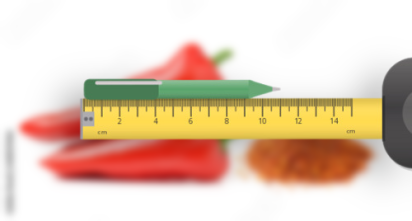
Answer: 11
